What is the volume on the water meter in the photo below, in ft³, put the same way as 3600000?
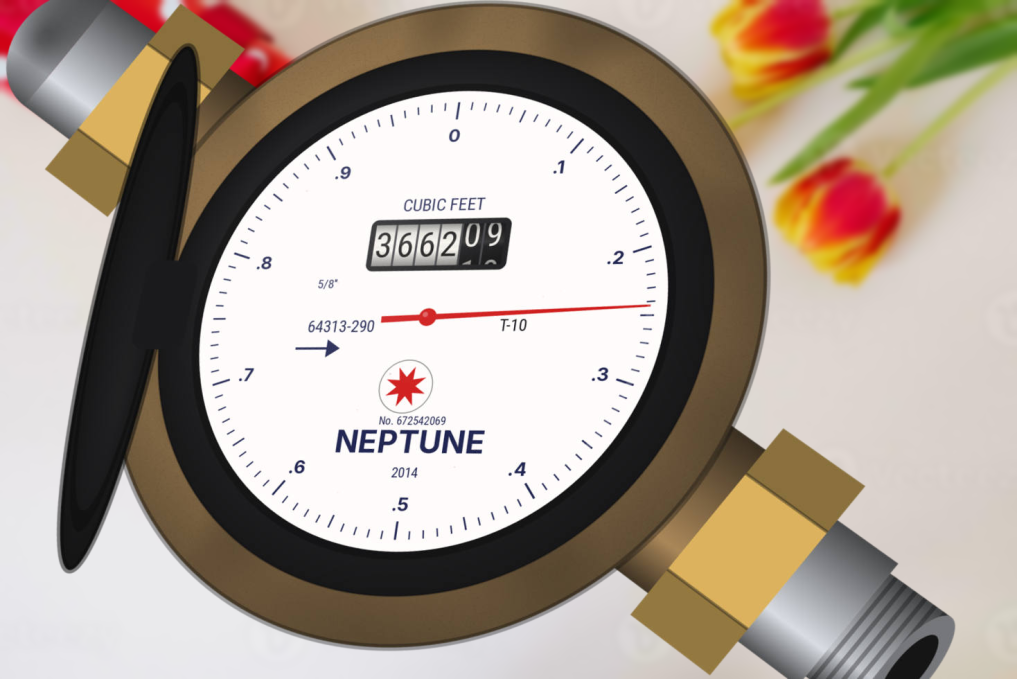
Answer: 366209.24
